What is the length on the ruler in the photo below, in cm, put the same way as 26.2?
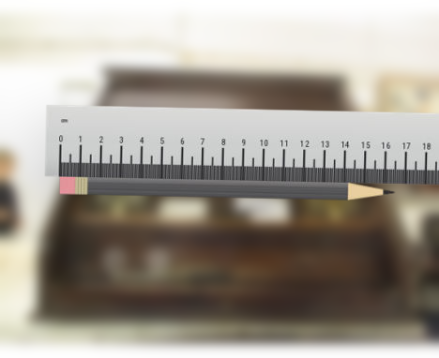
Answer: 16.5
